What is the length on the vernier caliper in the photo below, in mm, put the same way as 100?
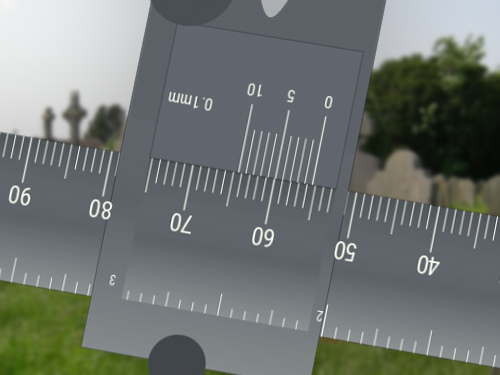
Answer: 55.4
